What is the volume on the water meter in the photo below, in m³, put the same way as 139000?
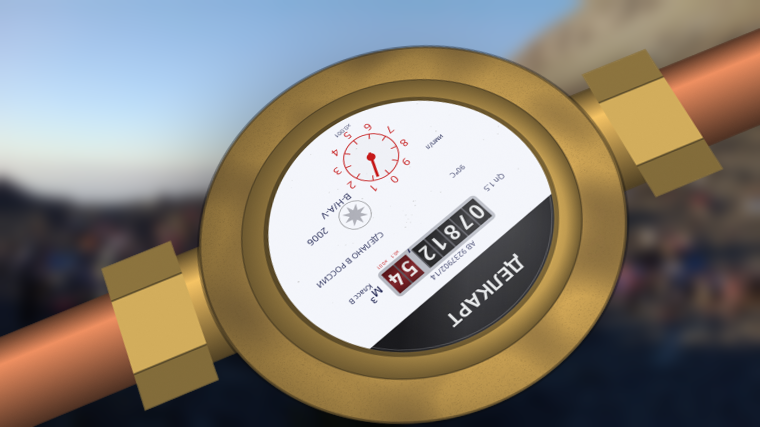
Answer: 7812.540
